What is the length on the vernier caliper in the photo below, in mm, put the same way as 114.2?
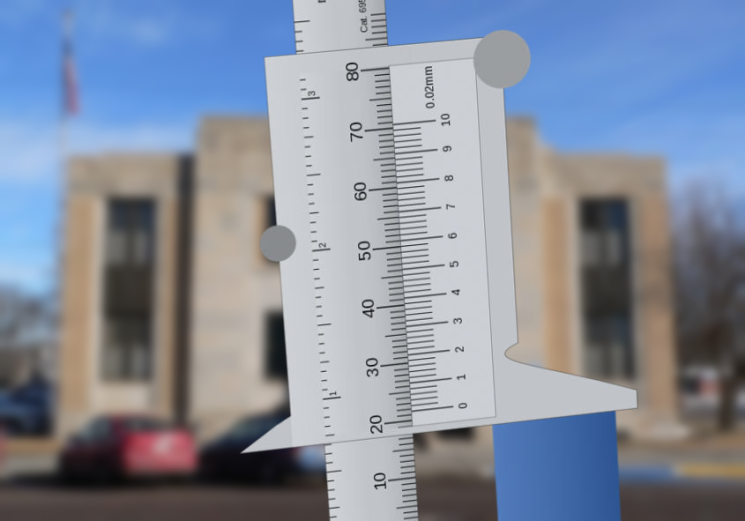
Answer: 21.6
